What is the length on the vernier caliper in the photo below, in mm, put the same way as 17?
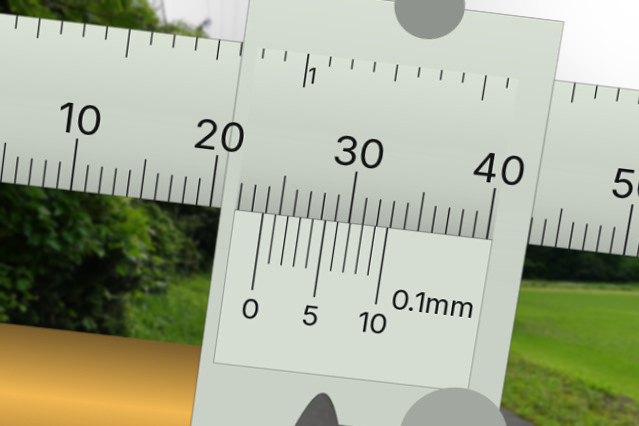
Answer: 23.8
